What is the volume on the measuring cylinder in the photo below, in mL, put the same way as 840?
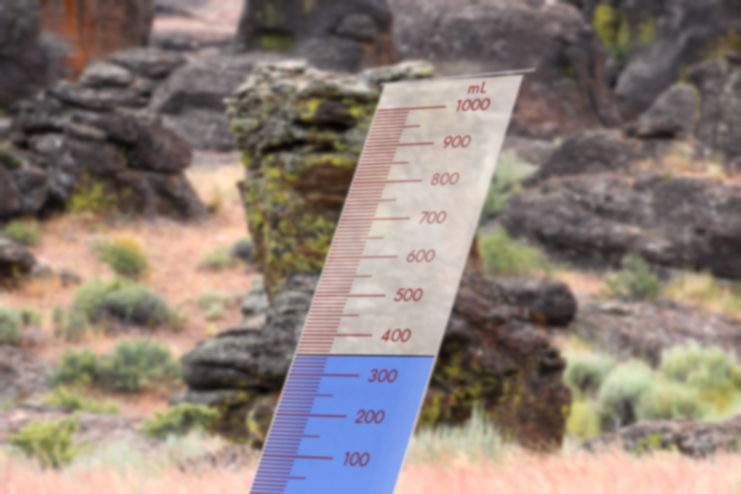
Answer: 350
